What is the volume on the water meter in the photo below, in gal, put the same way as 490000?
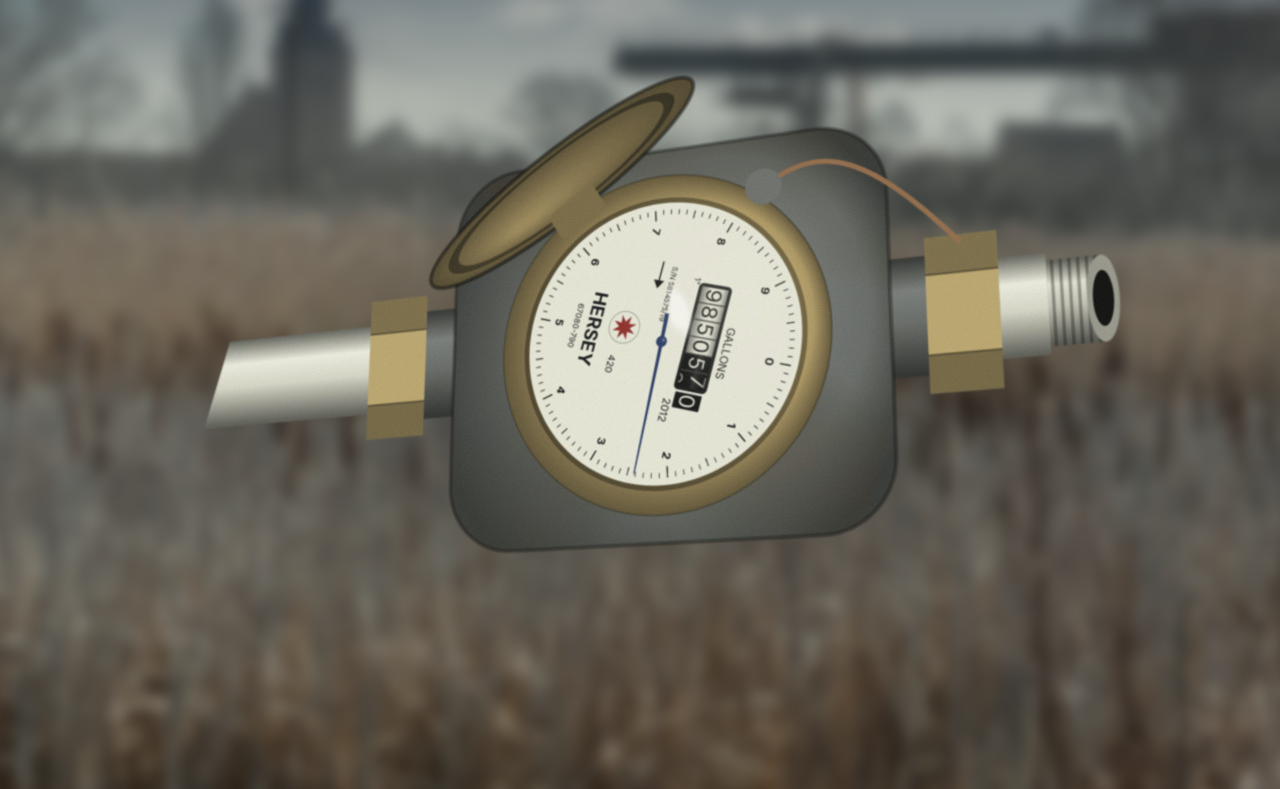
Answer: 9850572.4
